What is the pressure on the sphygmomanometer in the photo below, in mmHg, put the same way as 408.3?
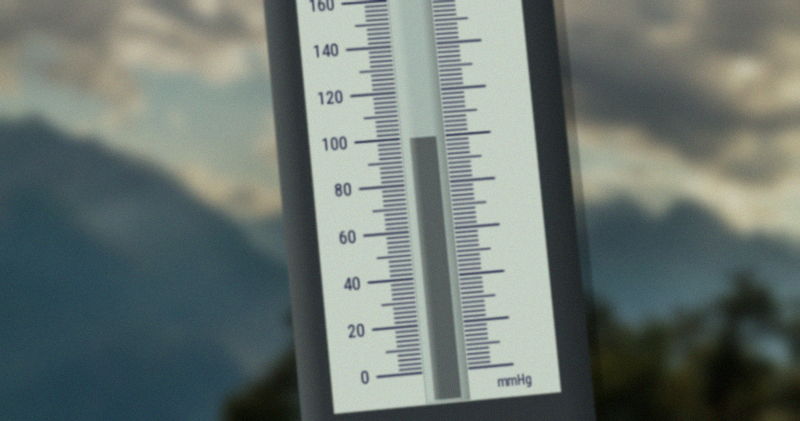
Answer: 100
